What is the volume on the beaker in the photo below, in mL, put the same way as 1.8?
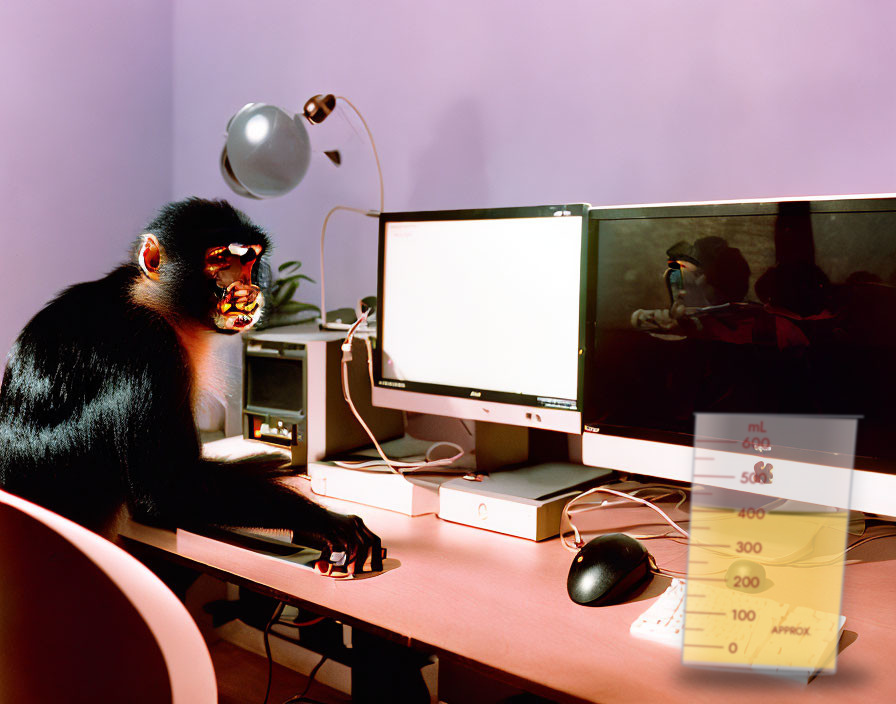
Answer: 400
